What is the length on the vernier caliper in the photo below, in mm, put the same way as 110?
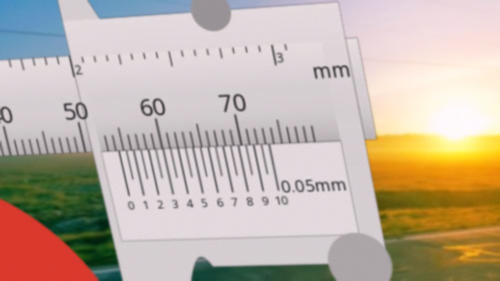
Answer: 54.4
